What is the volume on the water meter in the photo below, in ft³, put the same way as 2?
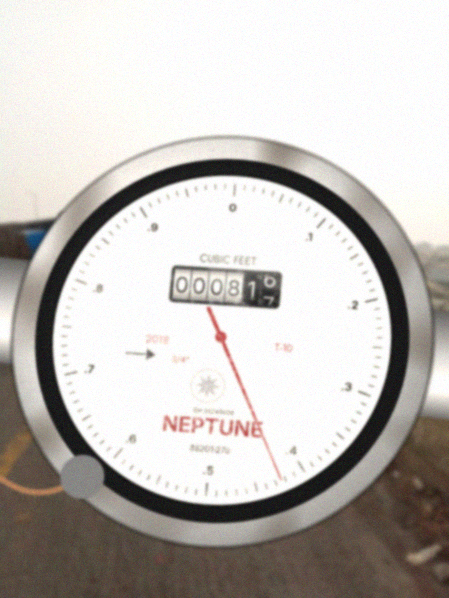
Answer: 816.42
